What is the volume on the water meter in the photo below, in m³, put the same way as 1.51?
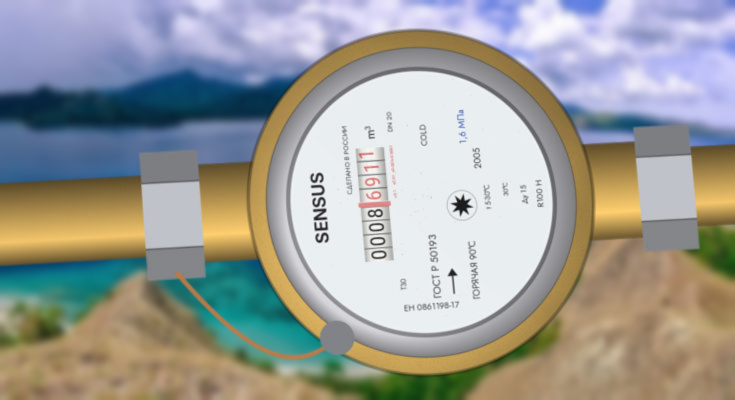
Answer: 8.6911
